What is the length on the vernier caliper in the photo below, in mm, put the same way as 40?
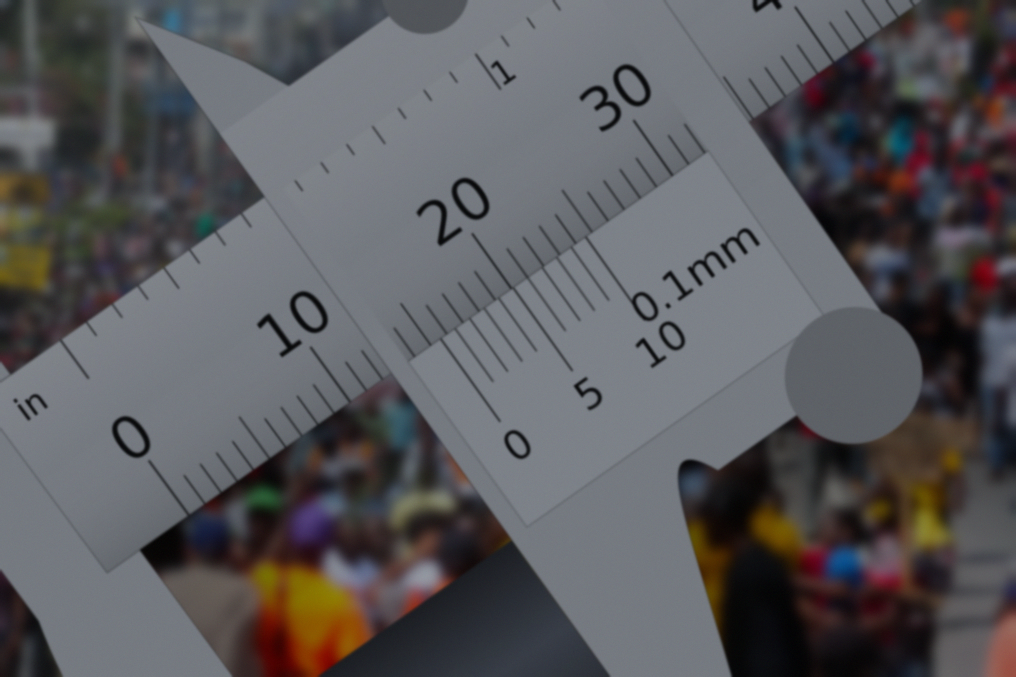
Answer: 15.6
